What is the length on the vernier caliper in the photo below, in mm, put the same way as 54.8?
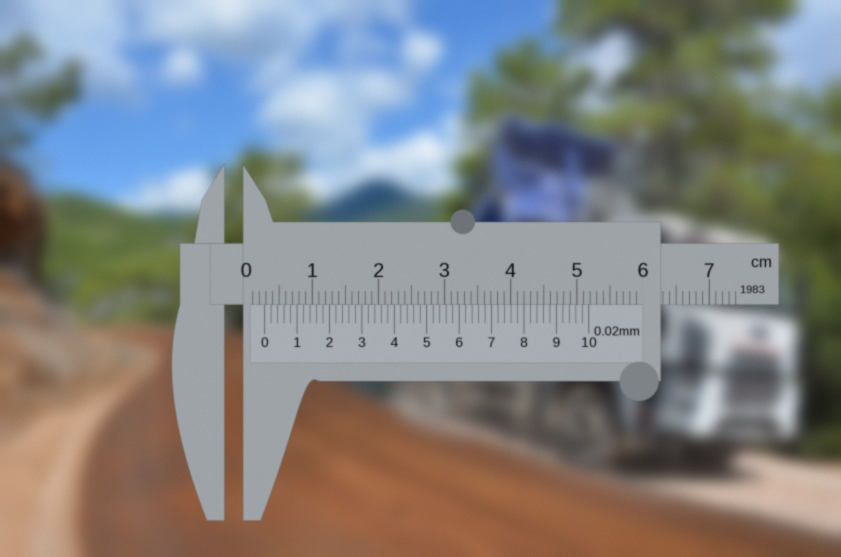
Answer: 2.8
